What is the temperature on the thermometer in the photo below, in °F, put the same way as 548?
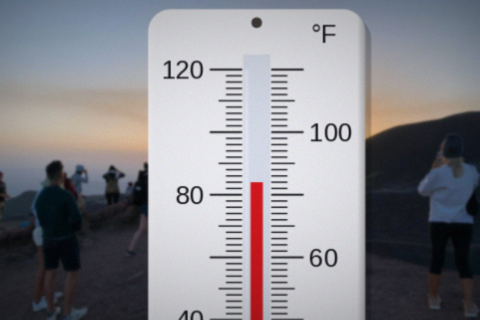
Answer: 84
